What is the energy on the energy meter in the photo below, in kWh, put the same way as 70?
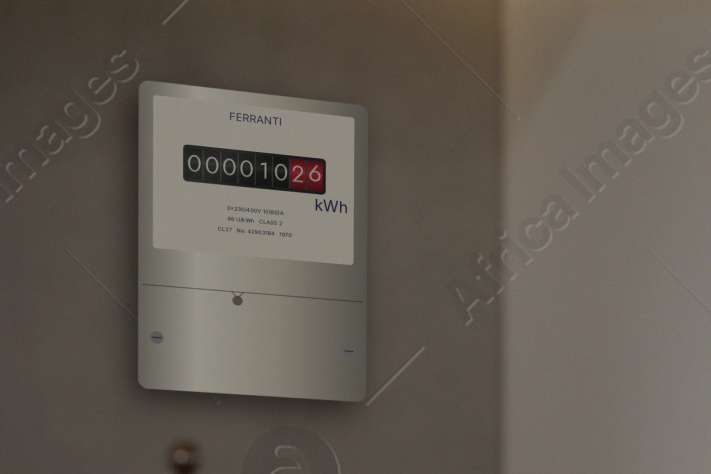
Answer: 10.26
